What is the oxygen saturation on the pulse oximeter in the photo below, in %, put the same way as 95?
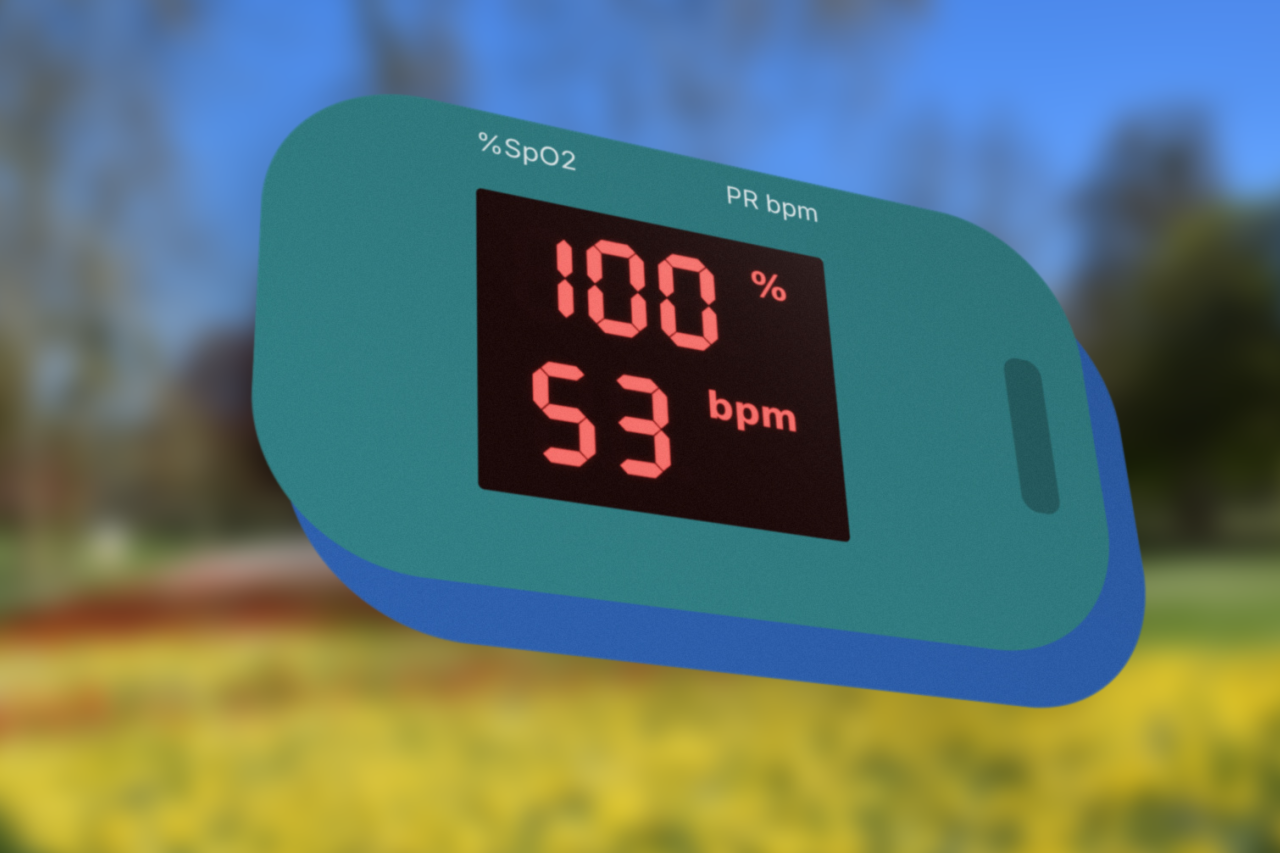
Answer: 100
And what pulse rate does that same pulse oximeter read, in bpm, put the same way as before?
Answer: 53
